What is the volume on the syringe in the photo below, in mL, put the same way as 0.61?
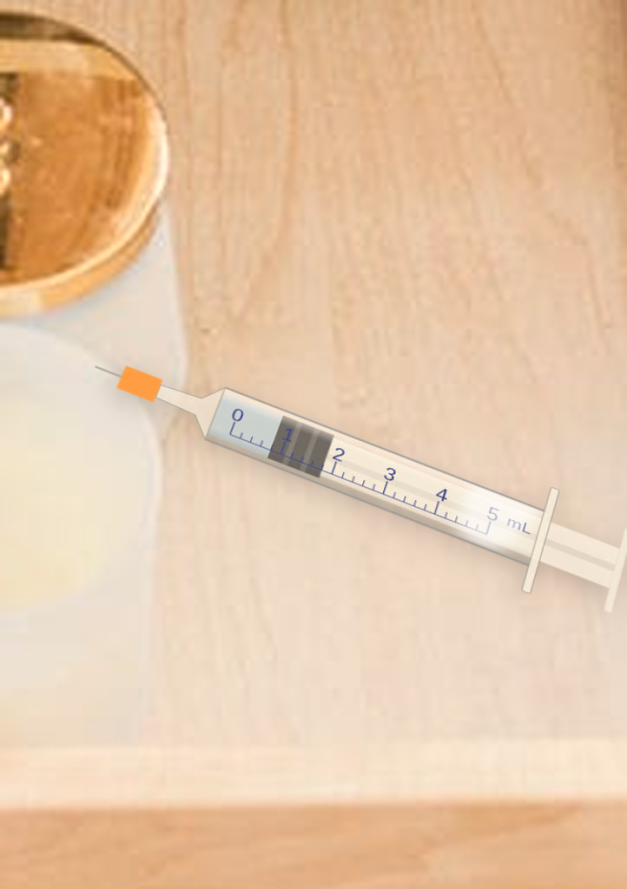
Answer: 0.8
